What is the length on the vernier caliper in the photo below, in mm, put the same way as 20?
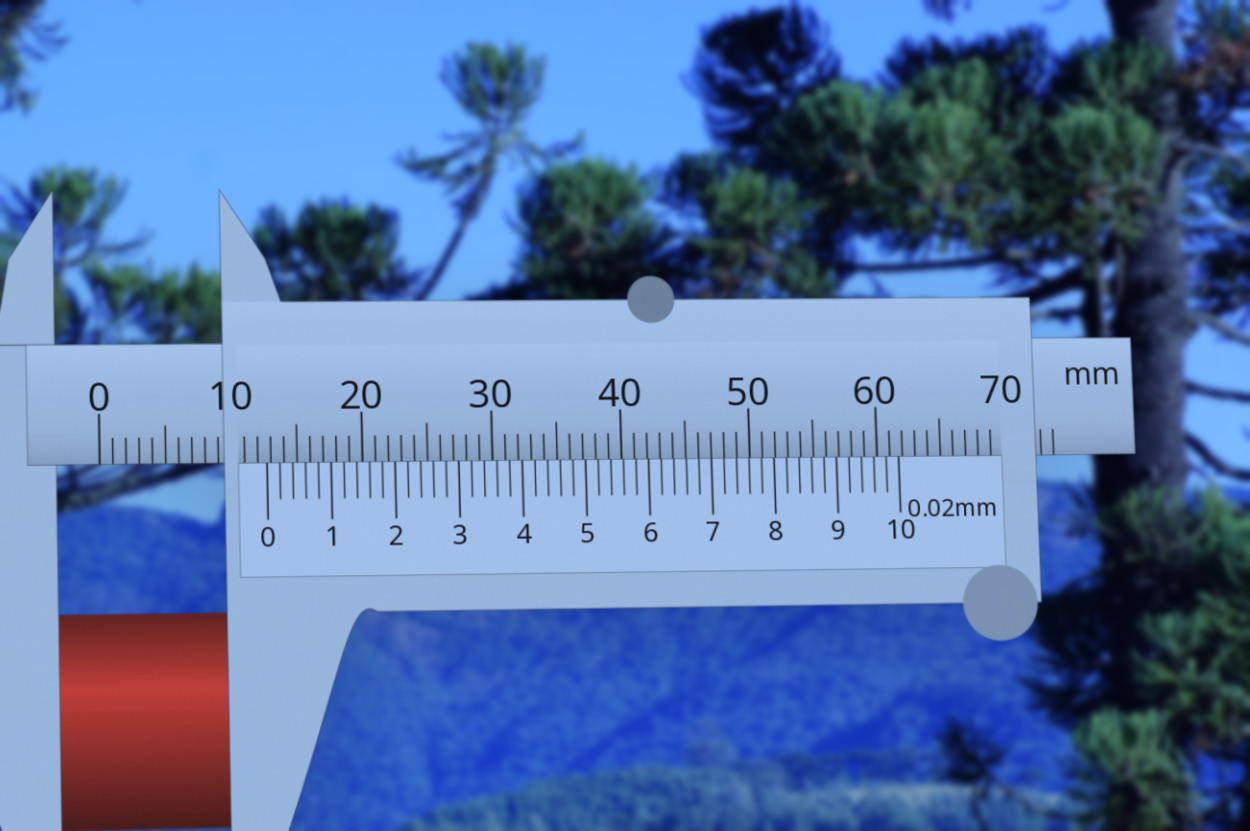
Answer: 12.7
